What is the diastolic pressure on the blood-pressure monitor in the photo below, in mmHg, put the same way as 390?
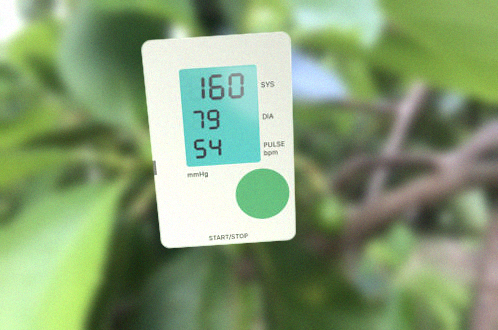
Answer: 79
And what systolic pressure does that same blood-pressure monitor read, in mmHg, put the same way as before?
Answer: 160
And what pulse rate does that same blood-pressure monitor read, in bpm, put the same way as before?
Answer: 54
